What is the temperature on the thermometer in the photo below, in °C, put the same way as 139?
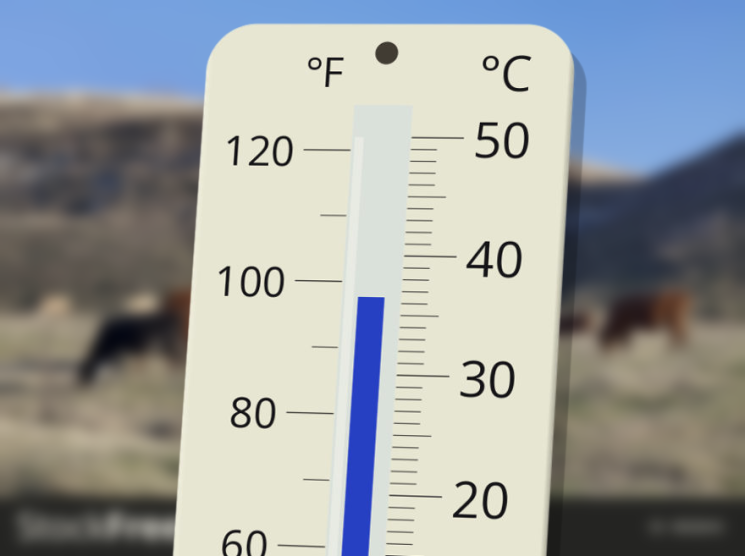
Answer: 36.5
